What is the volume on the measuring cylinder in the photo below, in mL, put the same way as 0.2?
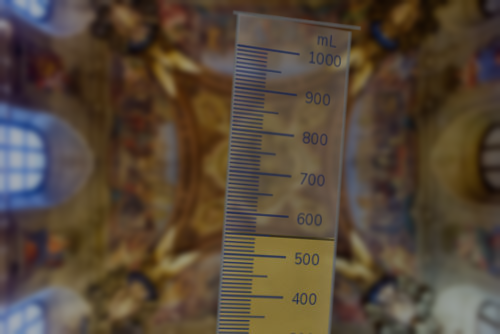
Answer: 550
